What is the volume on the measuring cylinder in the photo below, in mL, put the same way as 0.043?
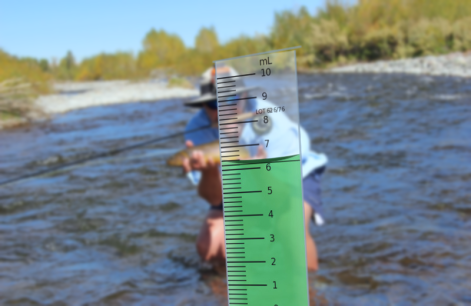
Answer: 6.2
